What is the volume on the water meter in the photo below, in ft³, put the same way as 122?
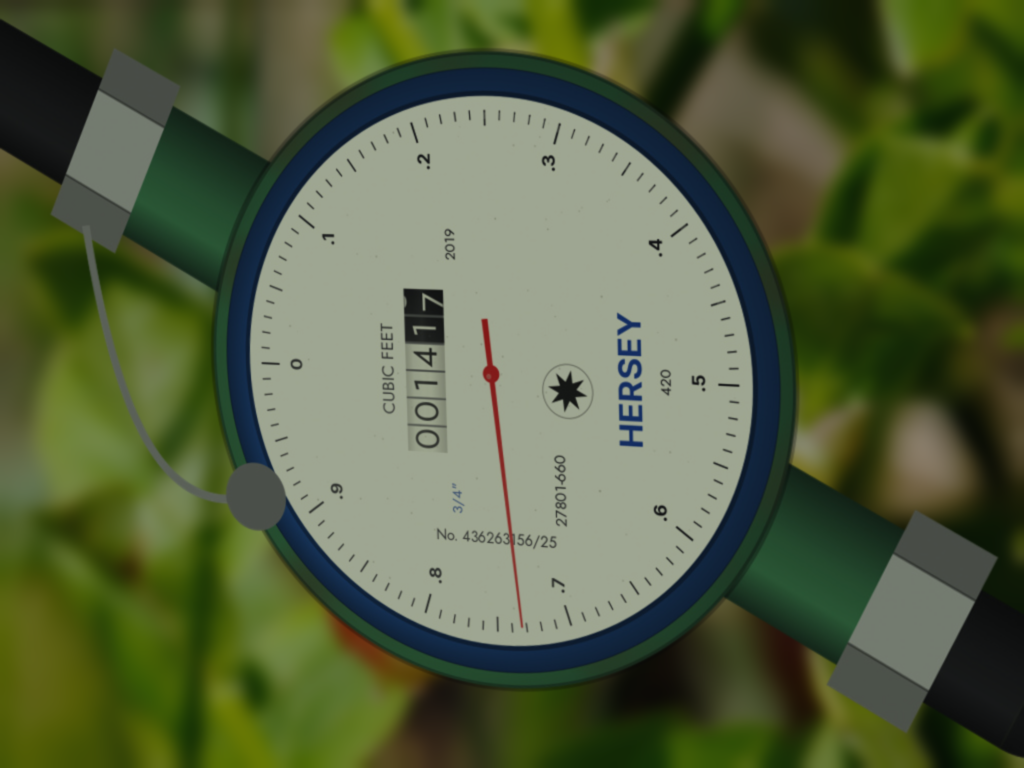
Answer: 1416.73
